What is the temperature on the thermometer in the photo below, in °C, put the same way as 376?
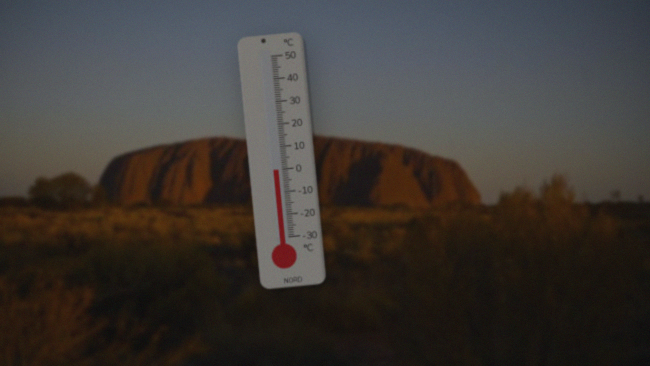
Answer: 0
